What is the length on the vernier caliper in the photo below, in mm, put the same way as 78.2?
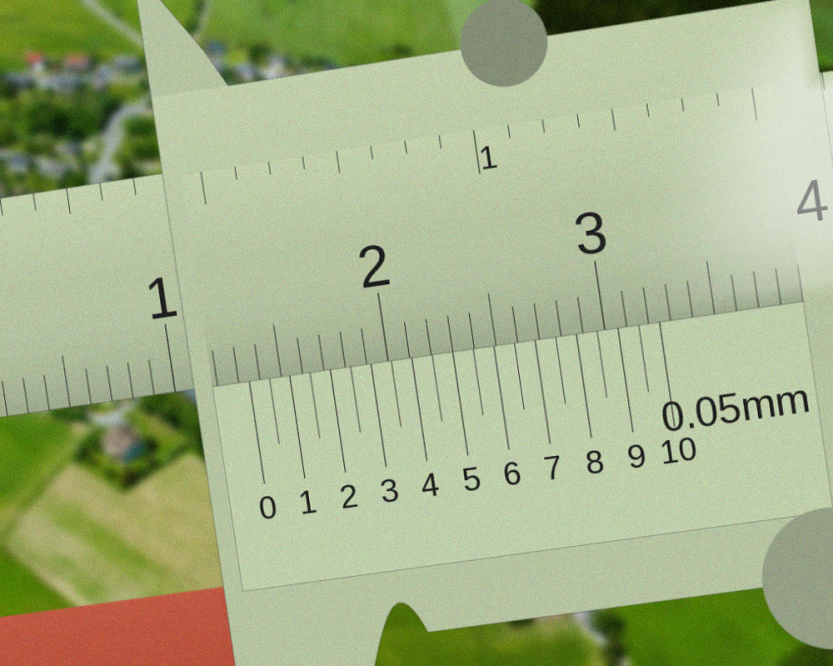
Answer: 13.50
